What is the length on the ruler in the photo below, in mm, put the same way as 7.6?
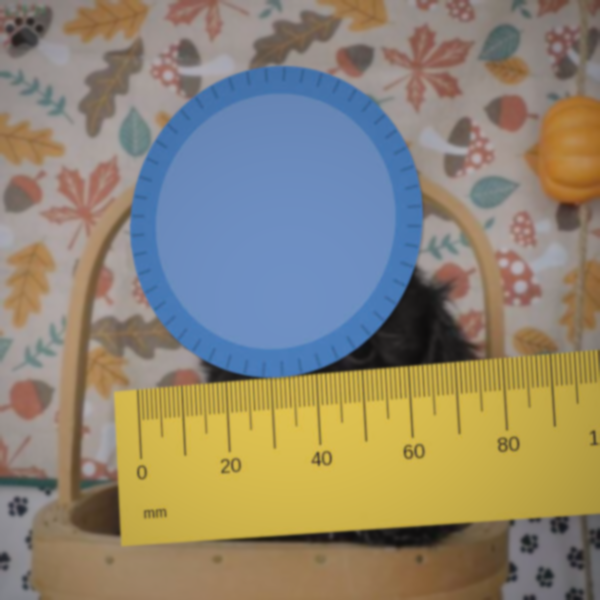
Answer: 65
